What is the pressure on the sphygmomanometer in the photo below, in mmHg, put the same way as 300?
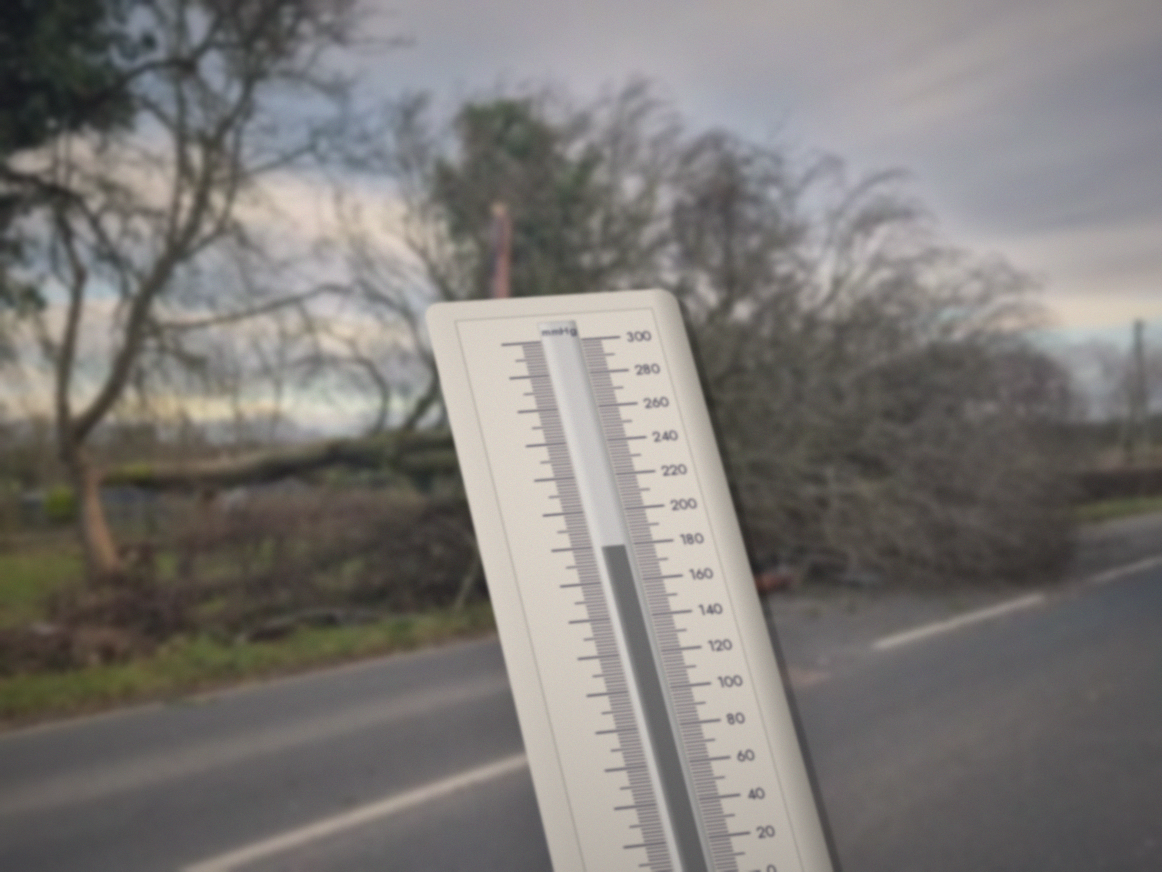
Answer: 180
